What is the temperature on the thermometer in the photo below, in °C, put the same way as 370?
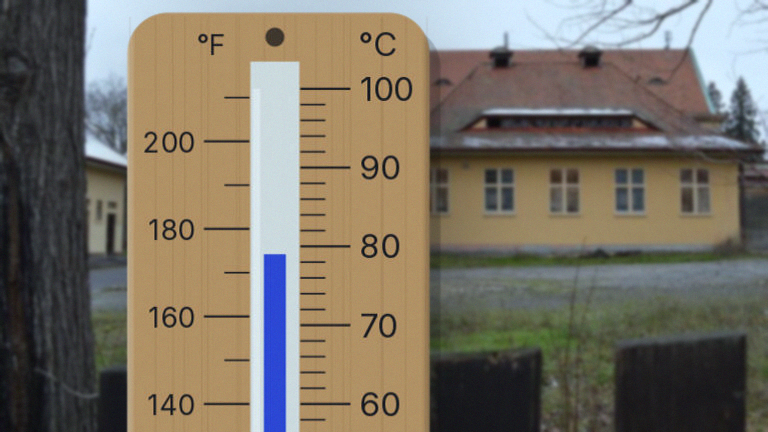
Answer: 79
